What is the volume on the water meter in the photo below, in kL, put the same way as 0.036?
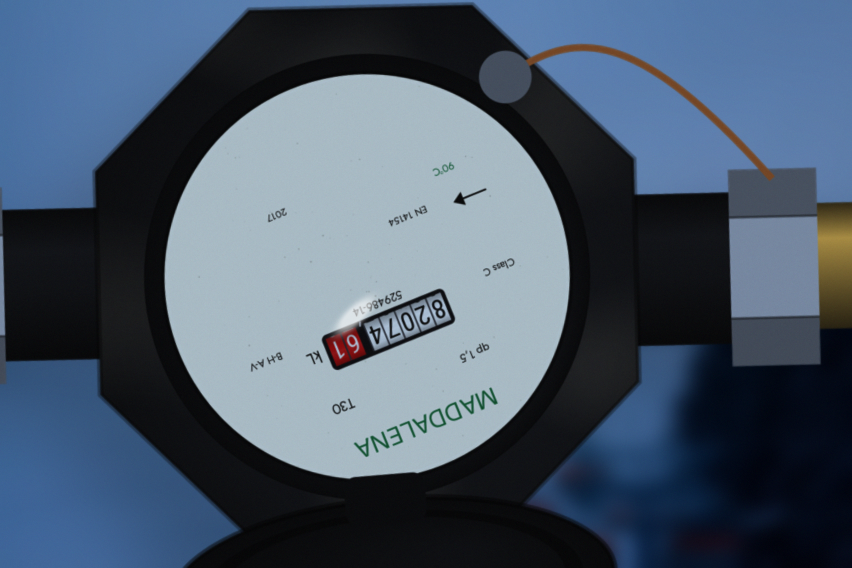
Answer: 82074.61
